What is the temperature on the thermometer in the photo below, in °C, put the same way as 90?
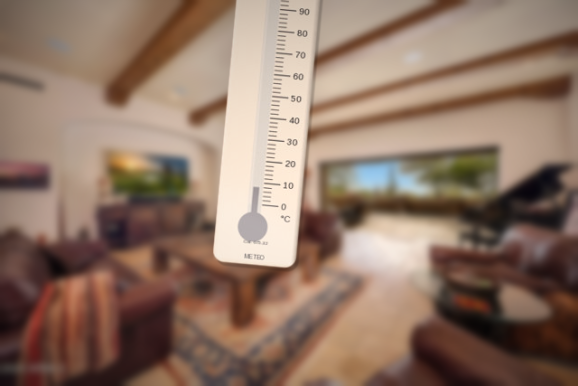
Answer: 8
